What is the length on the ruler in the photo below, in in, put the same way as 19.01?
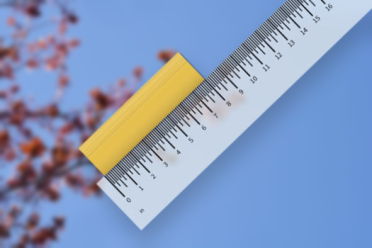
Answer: 8
